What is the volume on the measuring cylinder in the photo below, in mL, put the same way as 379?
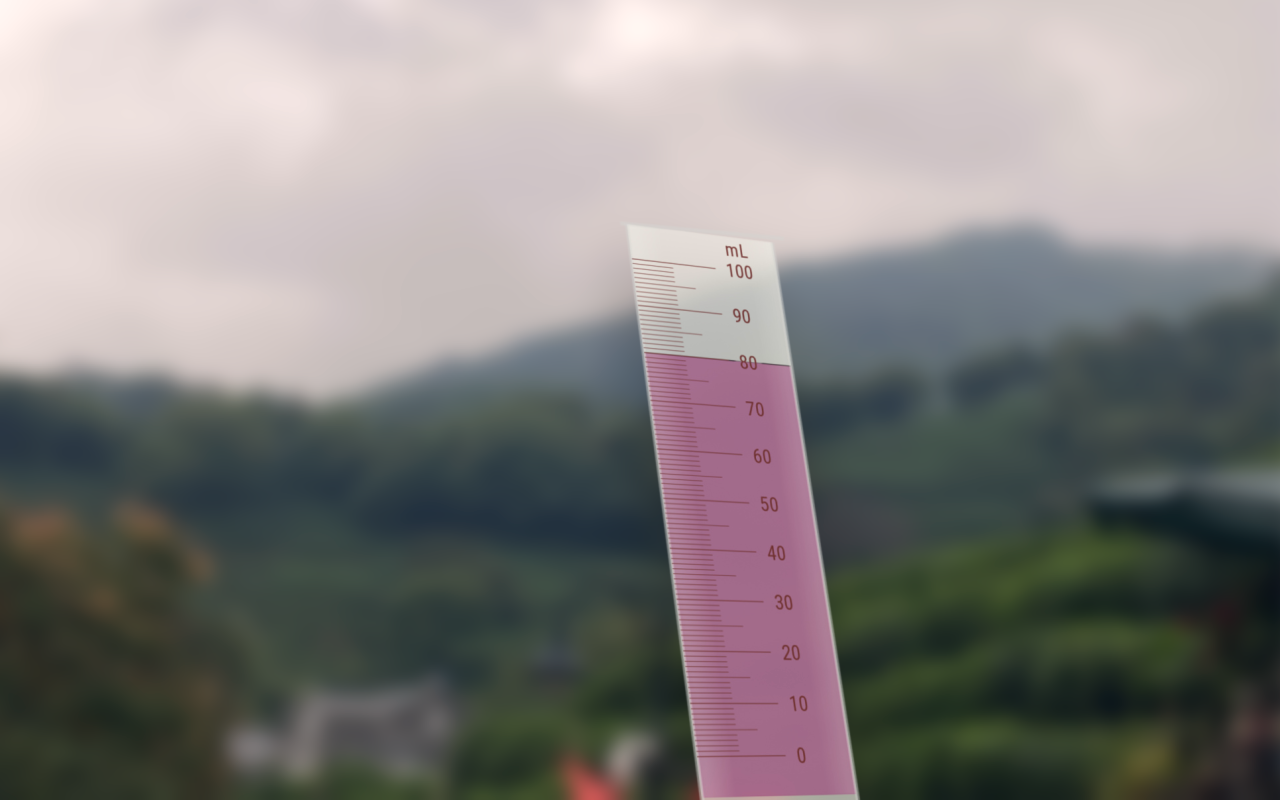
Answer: 80
